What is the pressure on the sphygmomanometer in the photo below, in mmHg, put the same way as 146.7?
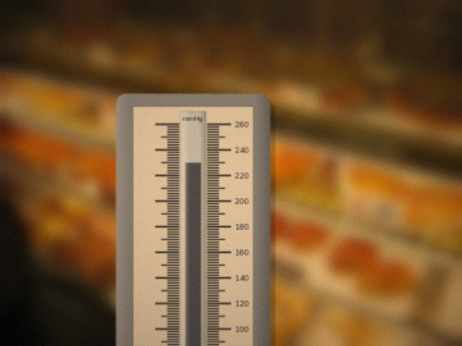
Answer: 230
